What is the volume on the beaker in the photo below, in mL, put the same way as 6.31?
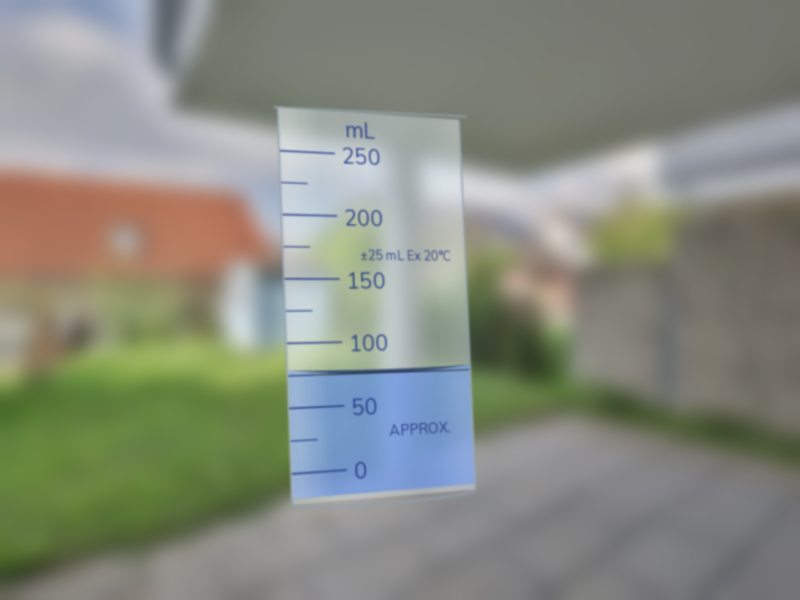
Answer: 75
